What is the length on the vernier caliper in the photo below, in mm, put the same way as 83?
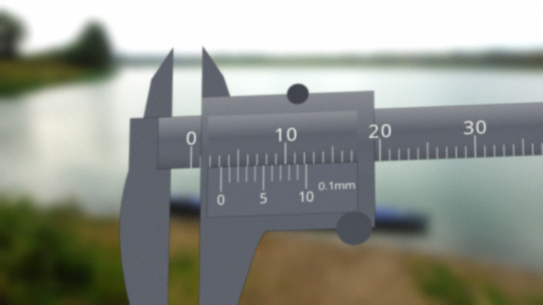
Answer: 3.2
